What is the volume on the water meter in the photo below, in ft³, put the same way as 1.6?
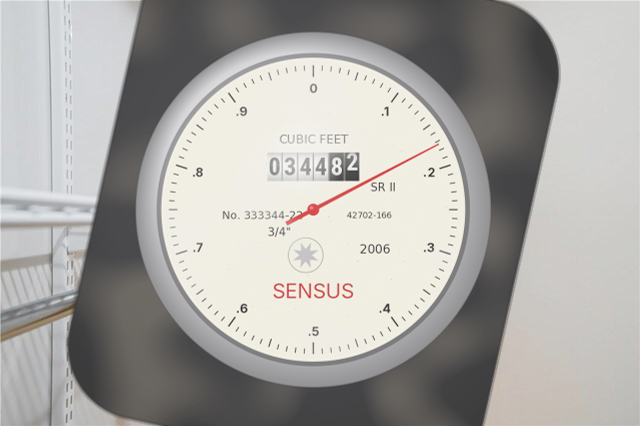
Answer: 34482.17
